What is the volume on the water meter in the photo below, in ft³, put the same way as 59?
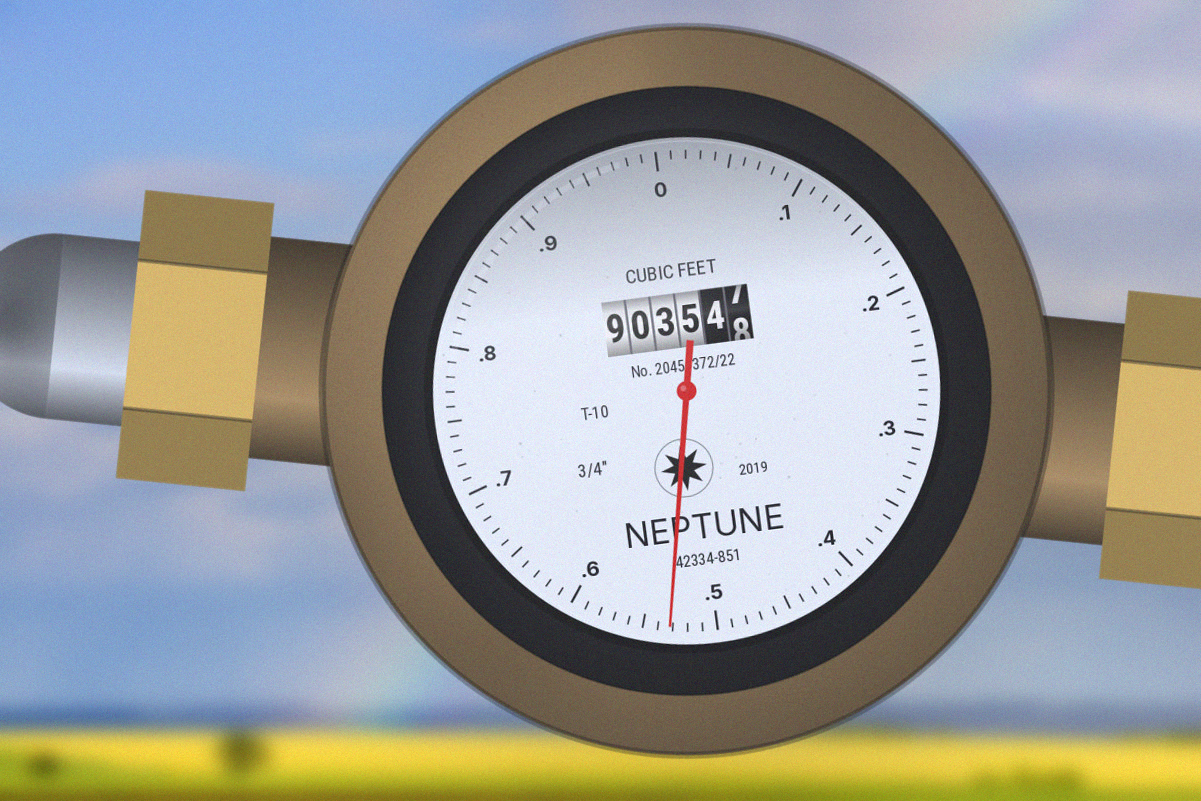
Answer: 903547.53
